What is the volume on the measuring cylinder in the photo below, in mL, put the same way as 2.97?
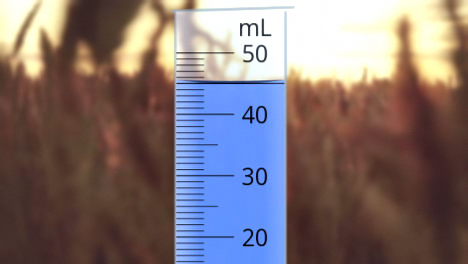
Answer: 45
